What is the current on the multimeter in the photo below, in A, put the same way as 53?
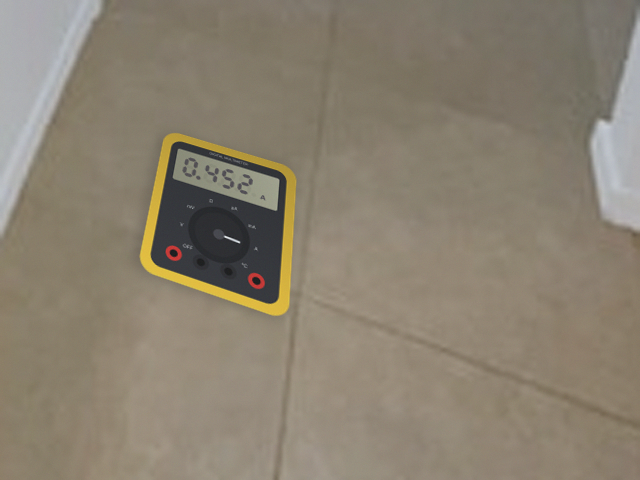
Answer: 0.452
